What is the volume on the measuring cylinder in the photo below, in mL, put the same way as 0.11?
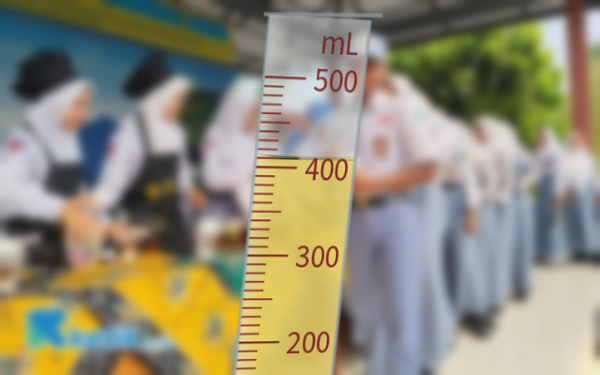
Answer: 410
